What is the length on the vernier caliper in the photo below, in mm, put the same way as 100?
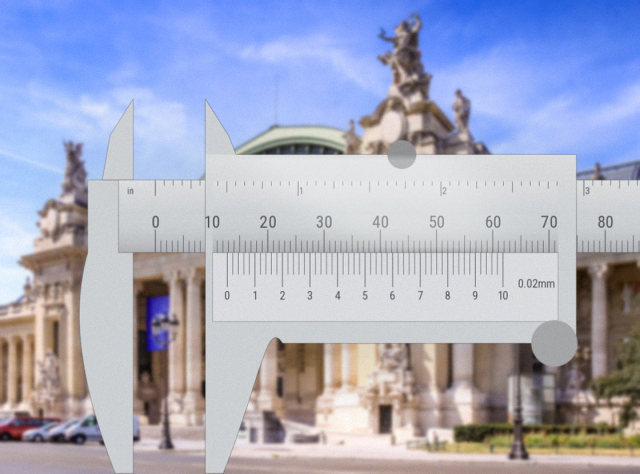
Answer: 12.8
